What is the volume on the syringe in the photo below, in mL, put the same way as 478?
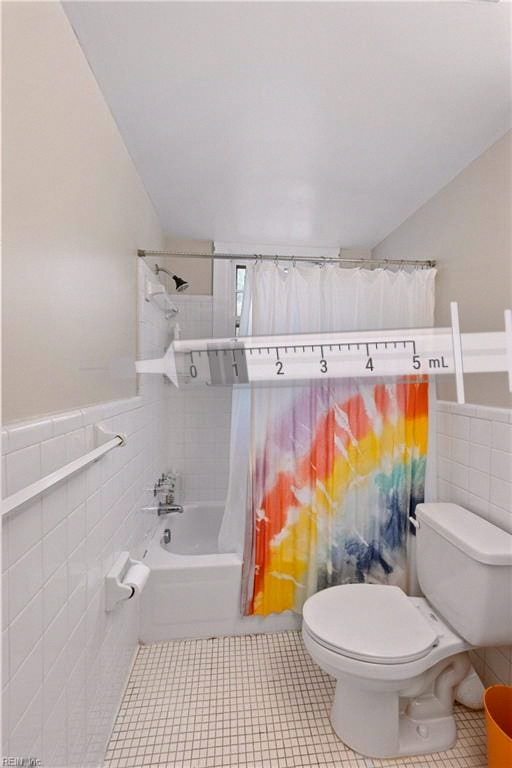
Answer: 0.4
